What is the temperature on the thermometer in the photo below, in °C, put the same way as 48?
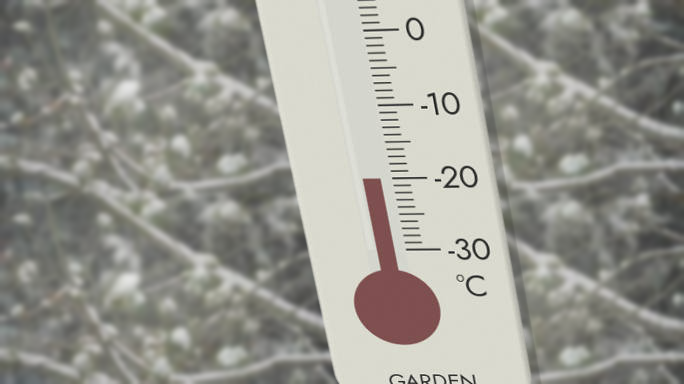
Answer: -20
